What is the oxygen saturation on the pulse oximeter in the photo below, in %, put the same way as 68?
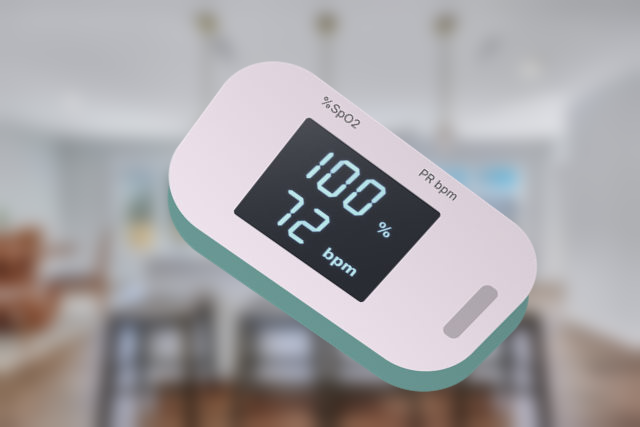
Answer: 100
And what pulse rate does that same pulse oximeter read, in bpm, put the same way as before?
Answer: 72
